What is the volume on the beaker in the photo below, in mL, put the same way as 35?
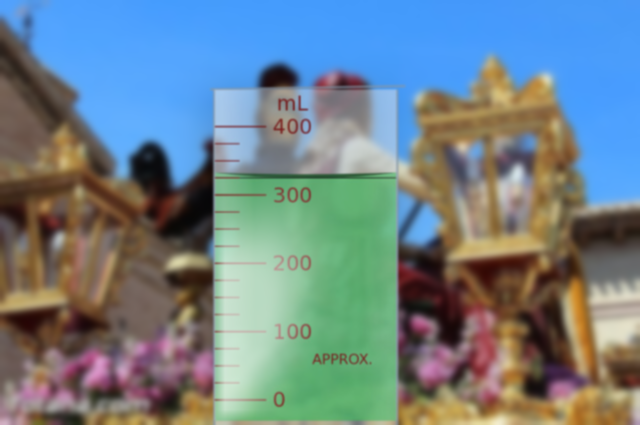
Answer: 325
